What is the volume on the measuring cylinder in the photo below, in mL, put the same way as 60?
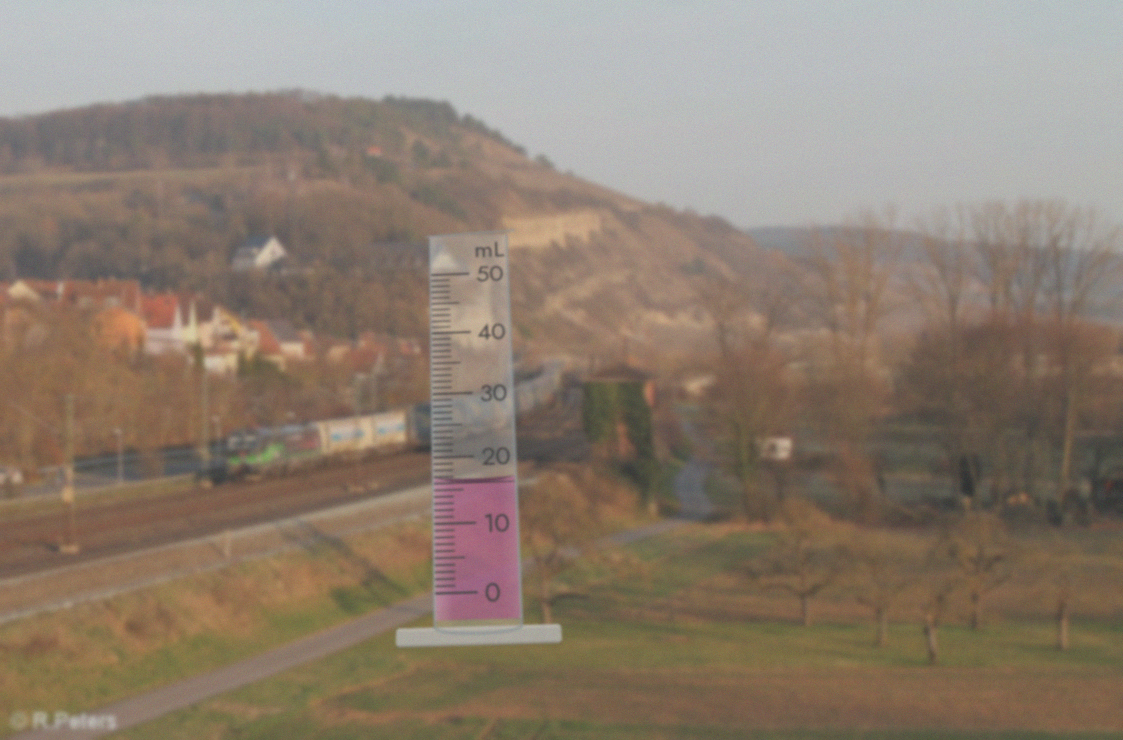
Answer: 16
